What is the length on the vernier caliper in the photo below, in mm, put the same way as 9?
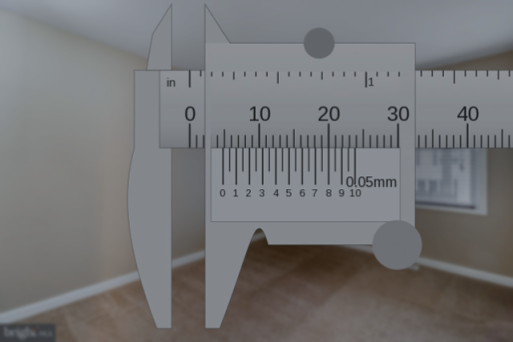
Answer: 4.8
